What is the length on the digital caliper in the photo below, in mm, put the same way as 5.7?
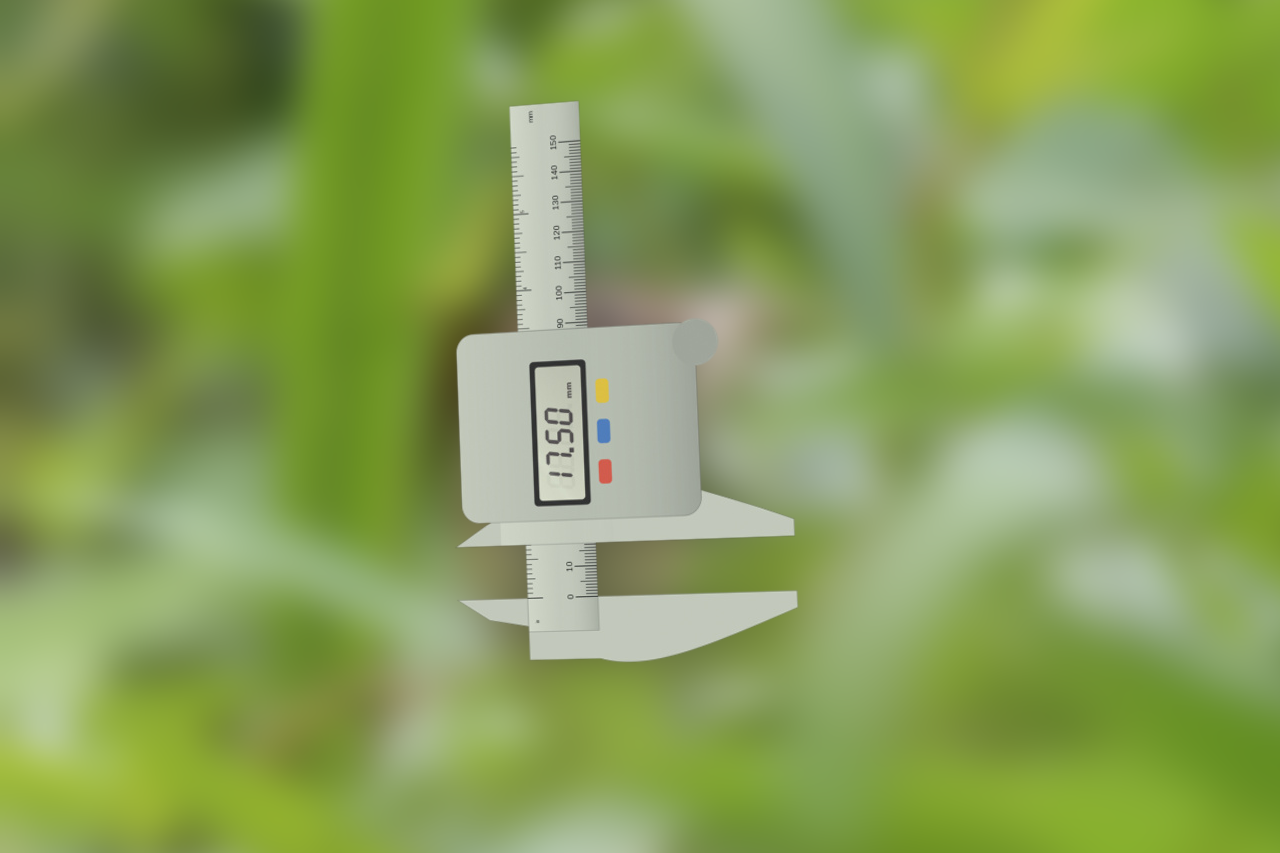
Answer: 17.50
